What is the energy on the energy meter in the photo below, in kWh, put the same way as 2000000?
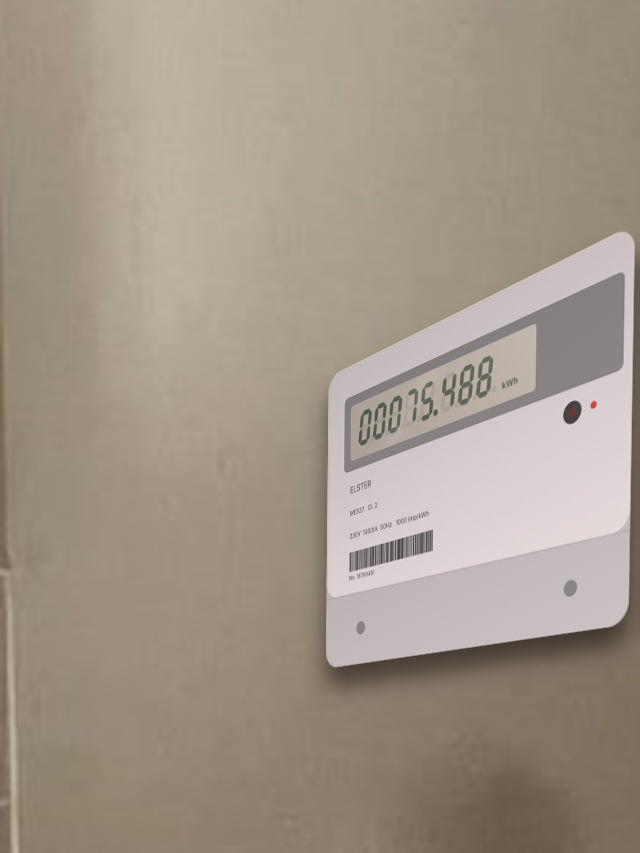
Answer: 75.488
